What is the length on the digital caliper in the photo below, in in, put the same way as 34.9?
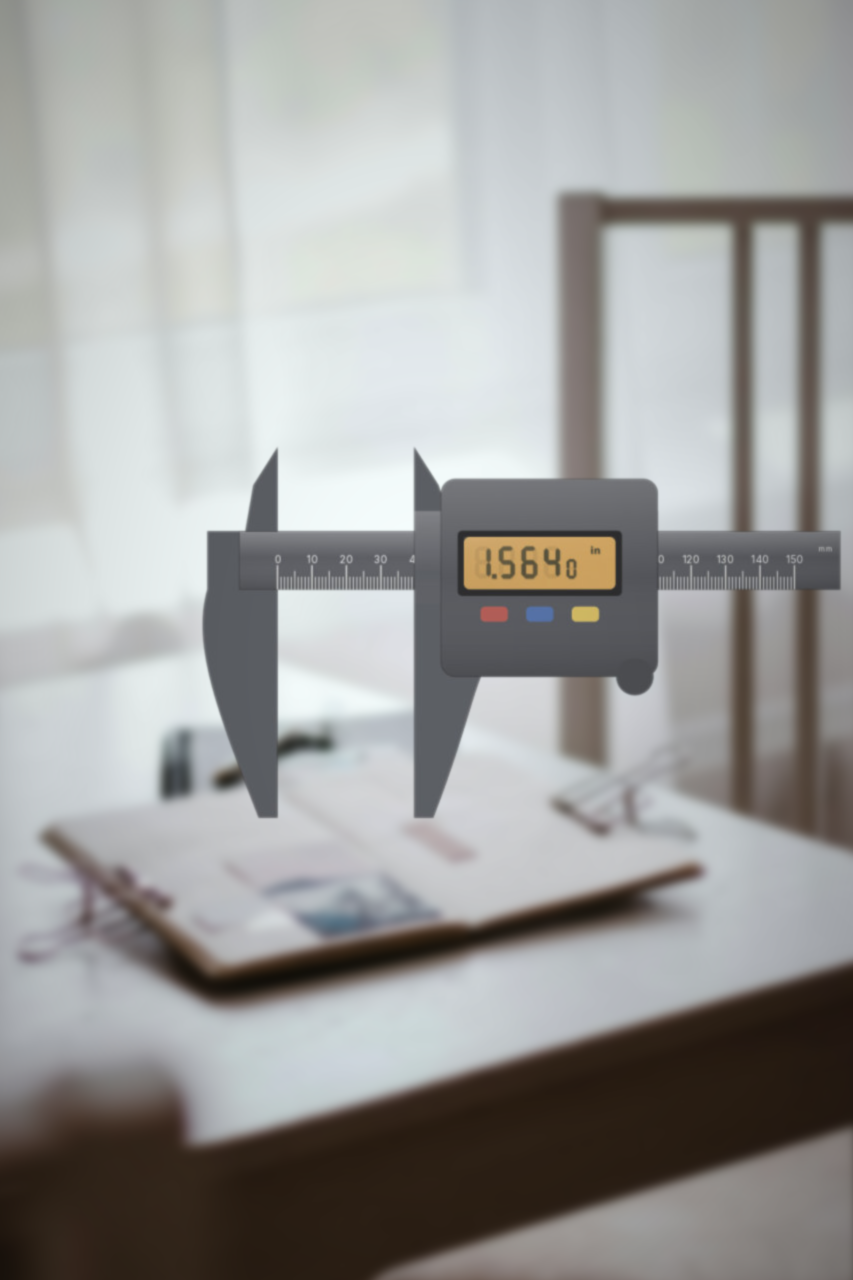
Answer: 1.5640
